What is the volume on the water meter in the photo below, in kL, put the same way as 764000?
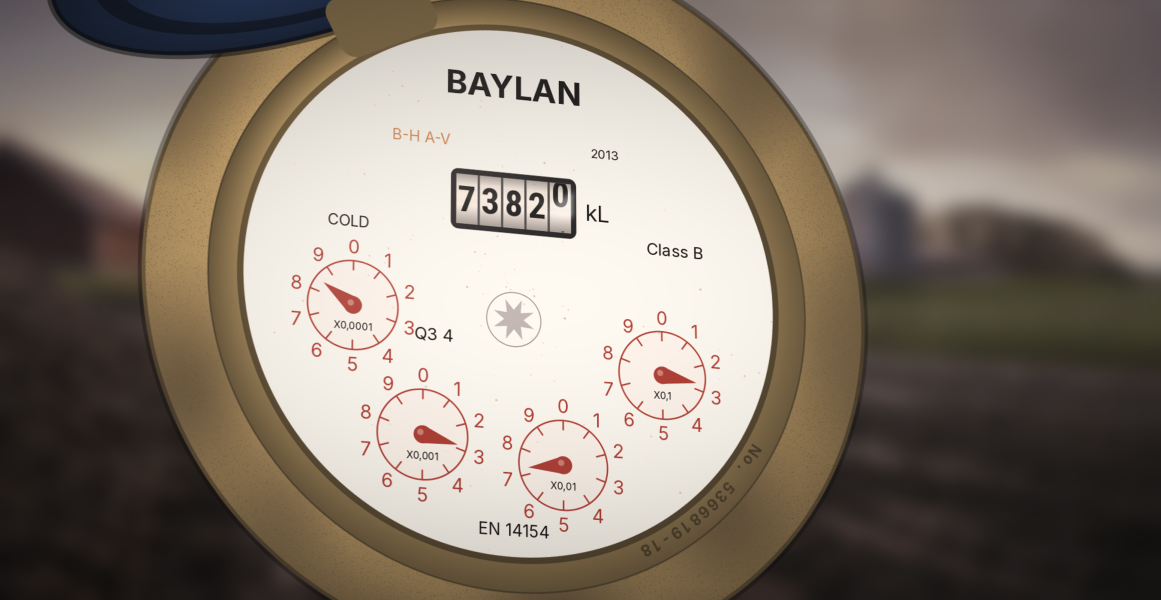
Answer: 73820.2728
